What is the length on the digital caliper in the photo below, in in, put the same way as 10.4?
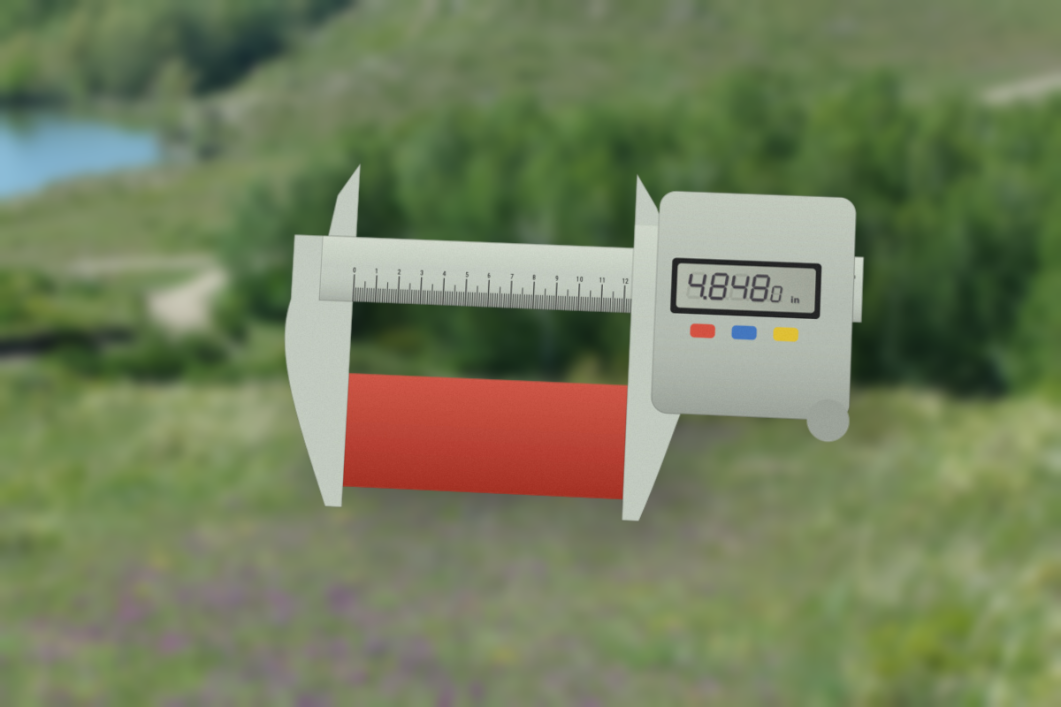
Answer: 4.8480
